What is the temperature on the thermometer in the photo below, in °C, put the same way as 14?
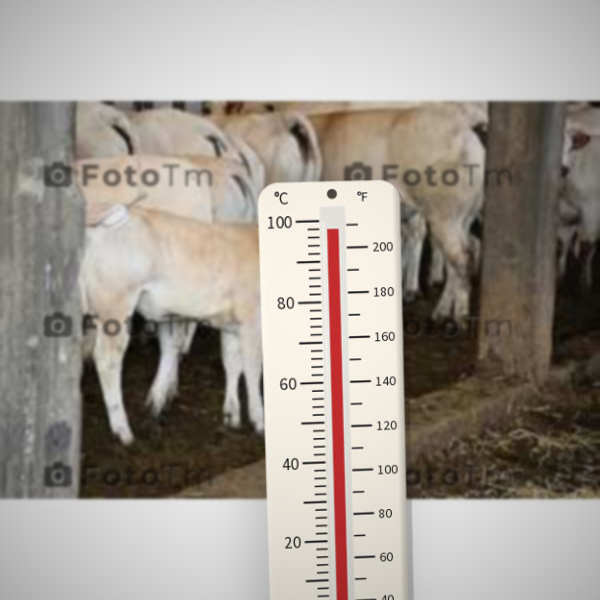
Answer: 98
